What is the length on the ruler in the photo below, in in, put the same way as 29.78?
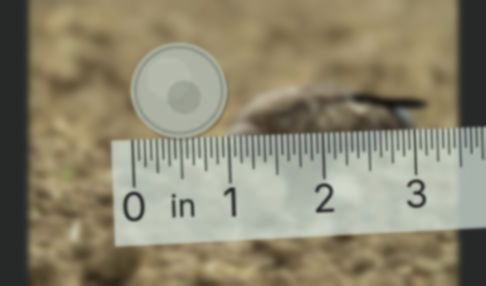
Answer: 1
